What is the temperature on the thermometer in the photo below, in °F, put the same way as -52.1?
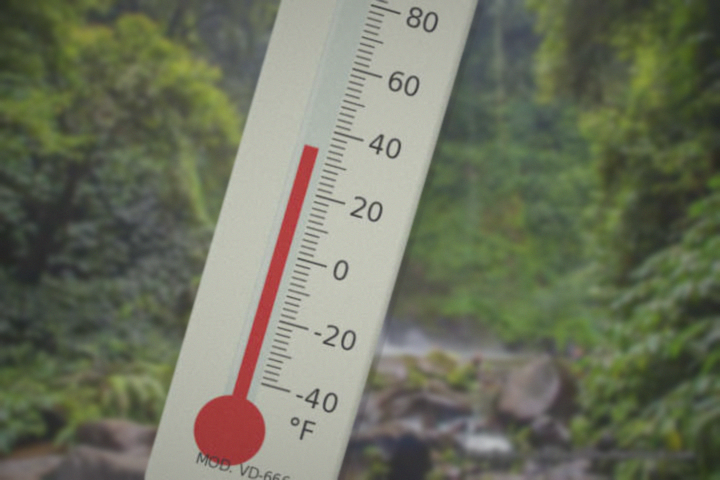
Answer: 34
